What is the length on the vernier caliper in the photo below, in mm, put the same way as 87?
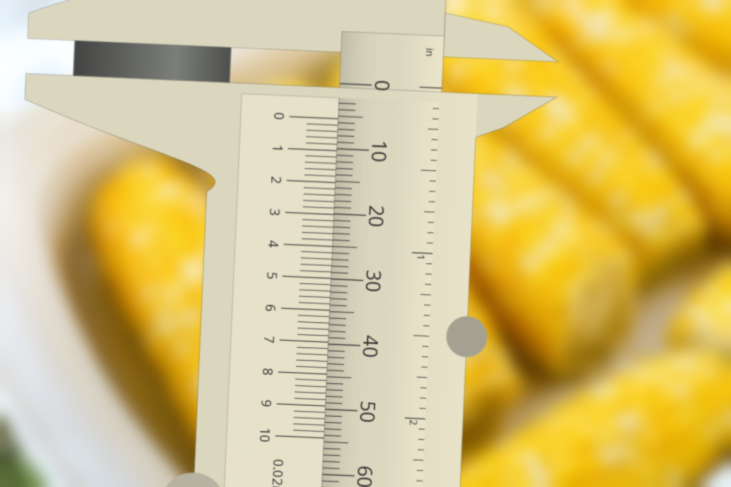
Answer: 5.4
